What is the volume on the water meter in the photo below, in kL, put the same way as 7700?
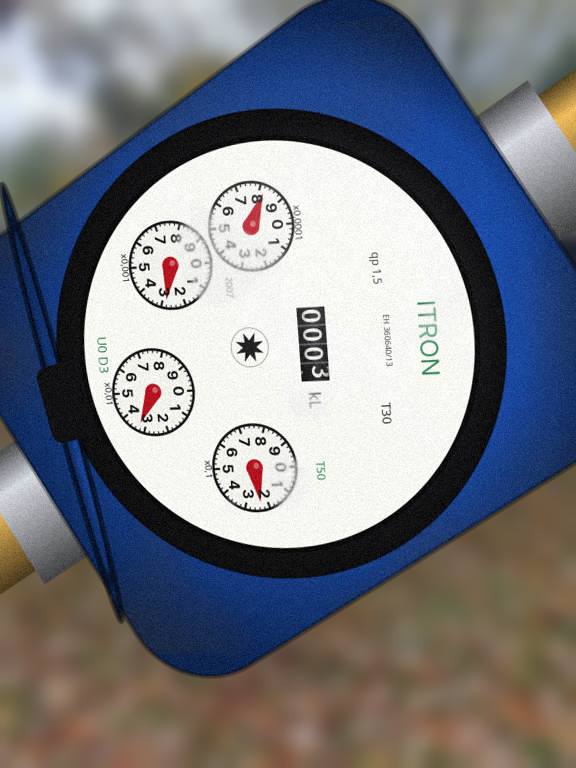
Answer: 3.2328
